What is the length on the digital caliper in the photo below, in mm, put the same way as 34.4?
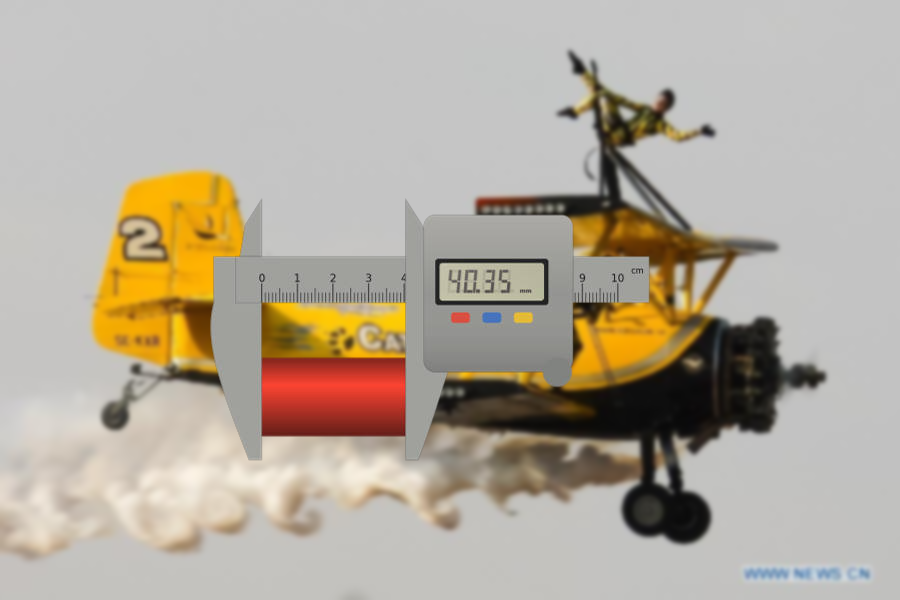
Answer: 40.35
